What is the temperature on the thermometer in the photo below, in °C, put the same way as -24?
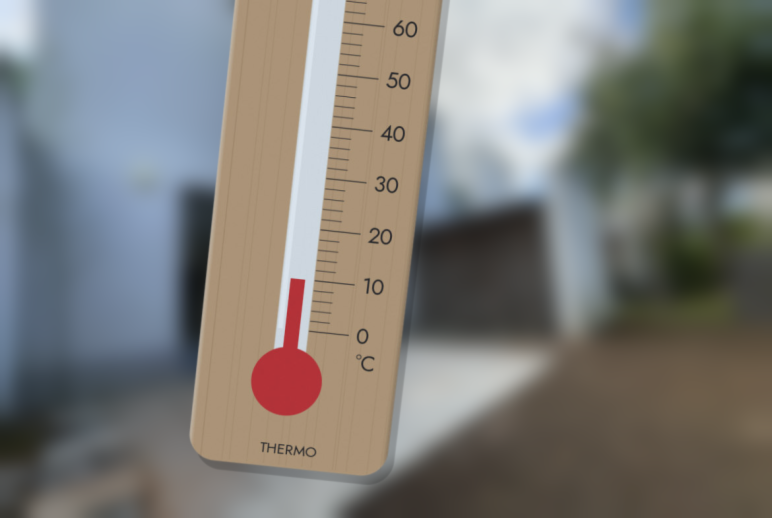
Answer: 10
